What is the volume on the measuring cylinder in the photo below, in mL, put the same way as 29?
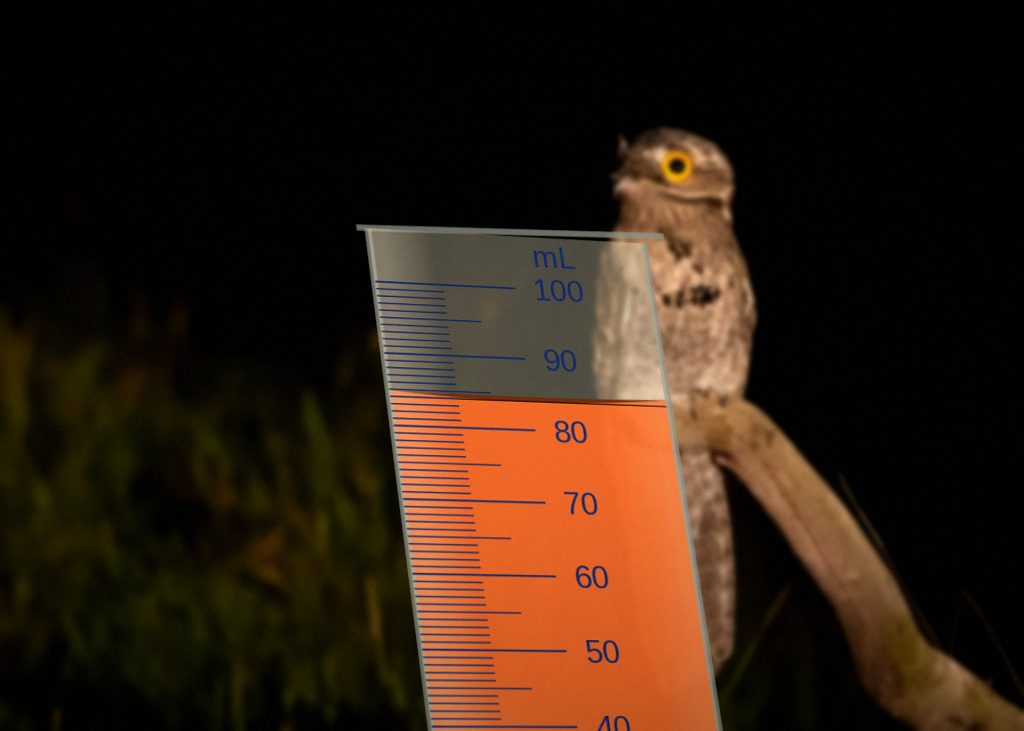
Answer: 84
